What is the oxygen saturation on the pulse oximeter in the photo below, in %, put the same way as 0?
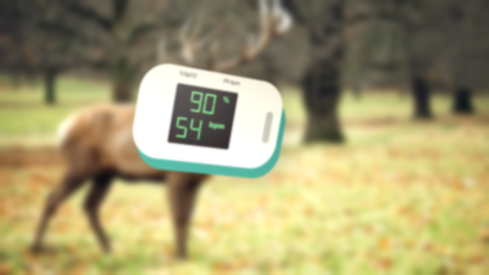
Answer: 90
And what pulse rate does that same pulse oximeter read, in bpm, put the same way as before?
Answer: 54
